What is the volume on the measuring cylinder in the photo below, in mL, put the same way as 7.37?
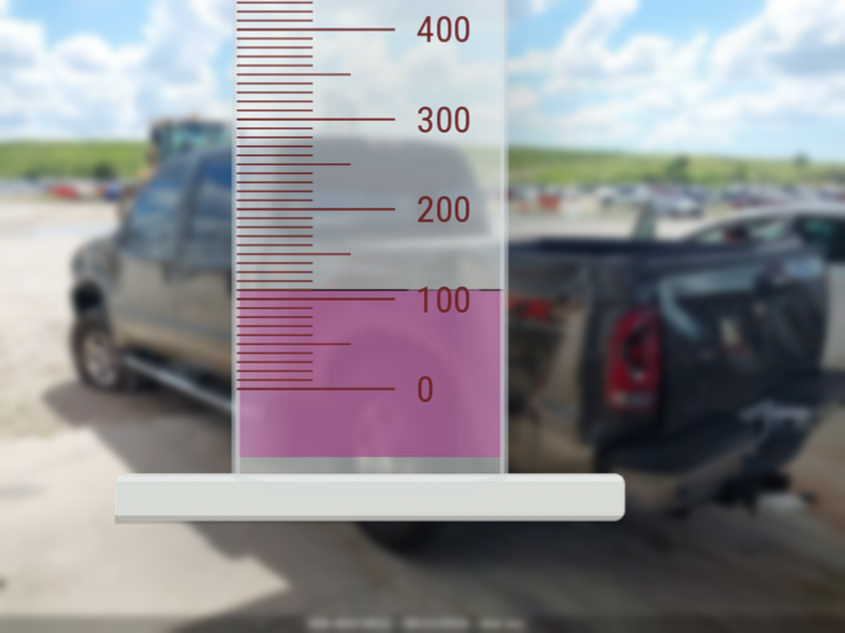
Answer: 110
